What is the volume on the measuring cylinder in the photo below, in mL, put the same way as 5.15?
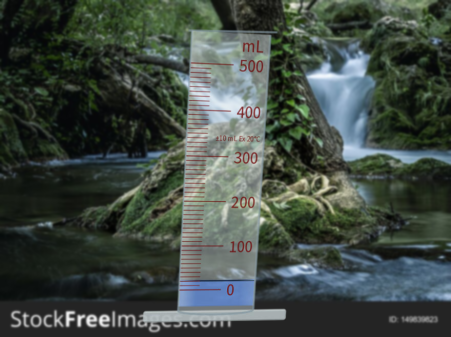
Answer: 20
